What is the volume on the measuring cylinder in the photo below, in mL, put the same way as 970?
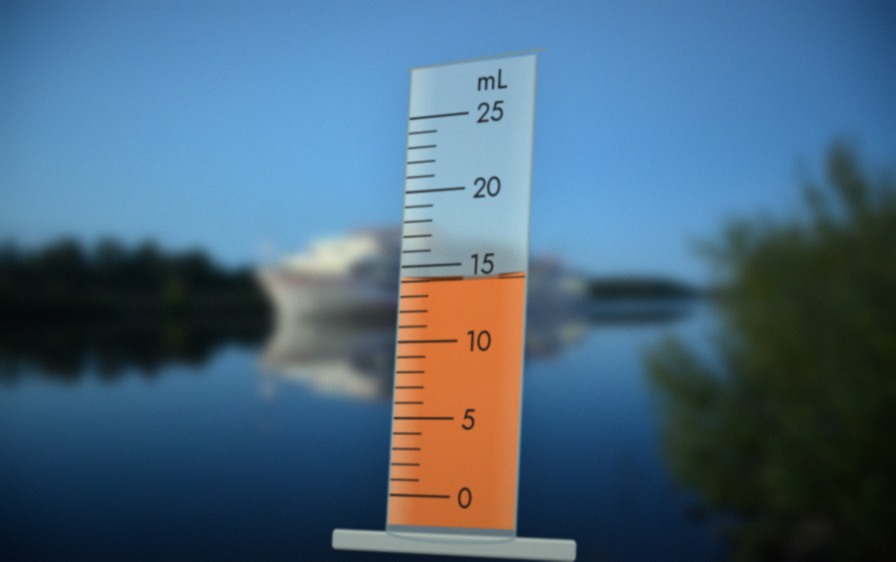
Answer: 14
